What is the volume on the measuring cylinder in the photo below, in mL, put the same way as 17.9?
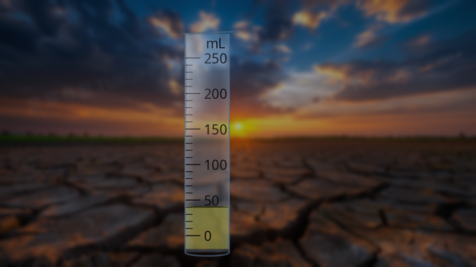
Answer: 40
